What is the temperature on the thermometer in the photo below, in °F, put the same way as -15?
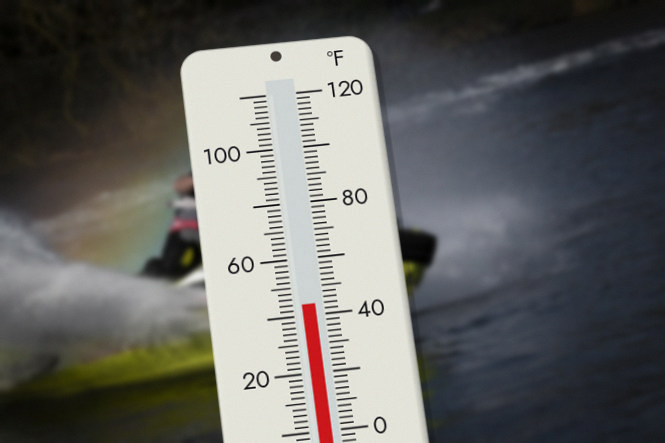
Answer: 44
